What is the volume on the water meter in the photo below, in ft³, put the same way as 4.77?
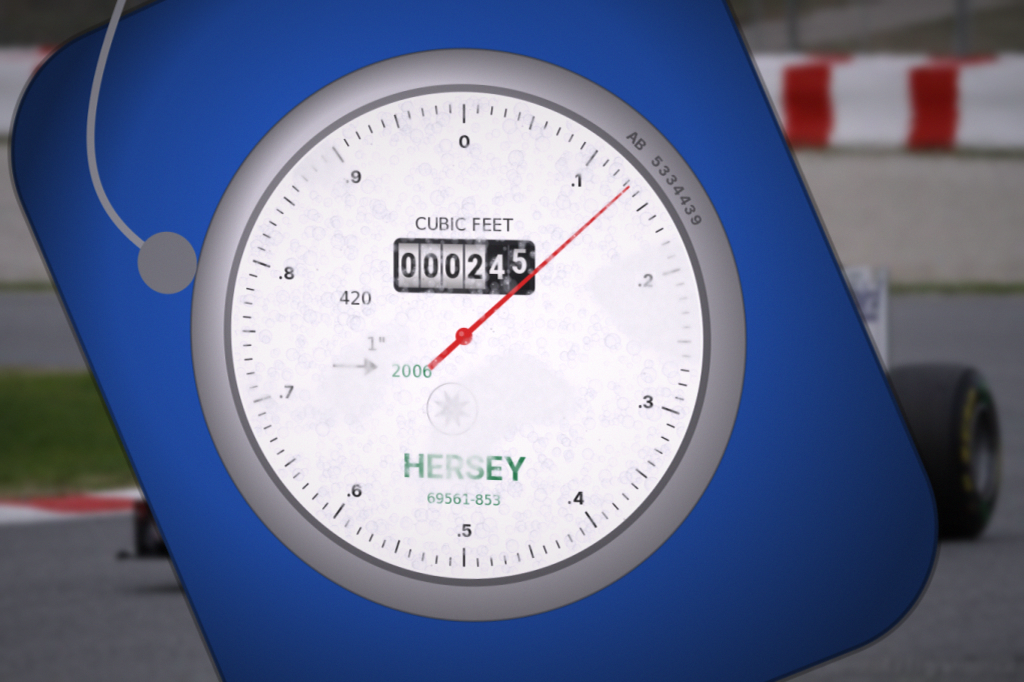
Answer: 245.13
